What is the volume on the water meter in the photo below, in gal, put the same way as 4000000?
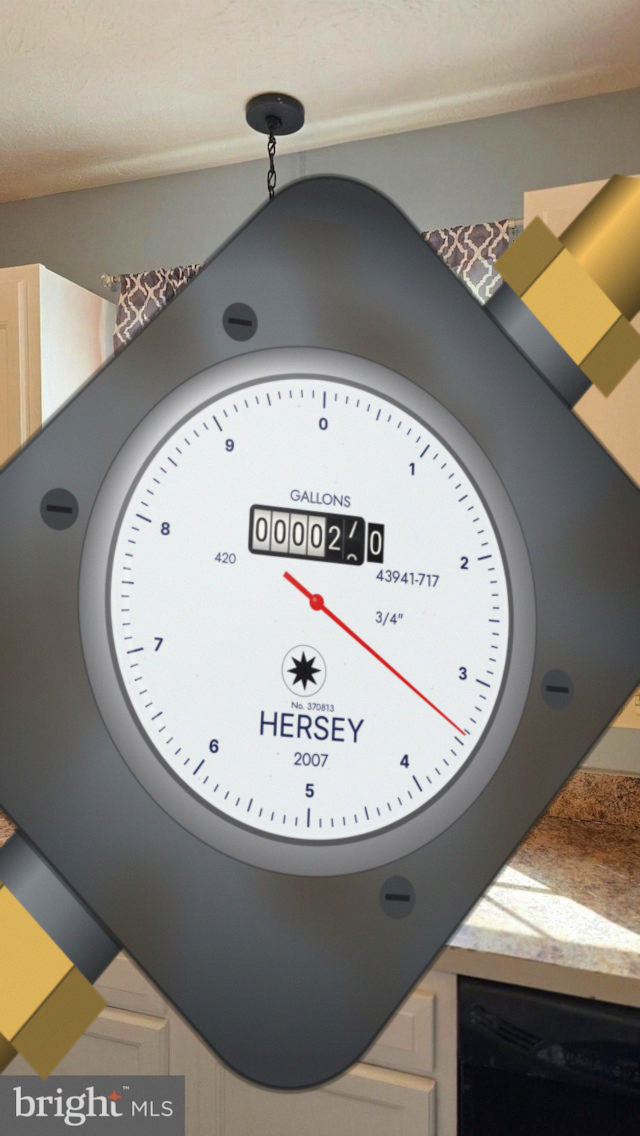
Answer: 273.4
